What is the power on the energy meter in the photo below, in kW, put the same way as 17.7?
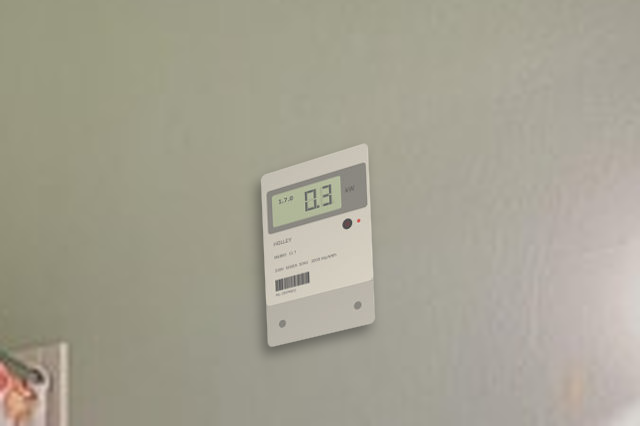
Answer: 0.3
